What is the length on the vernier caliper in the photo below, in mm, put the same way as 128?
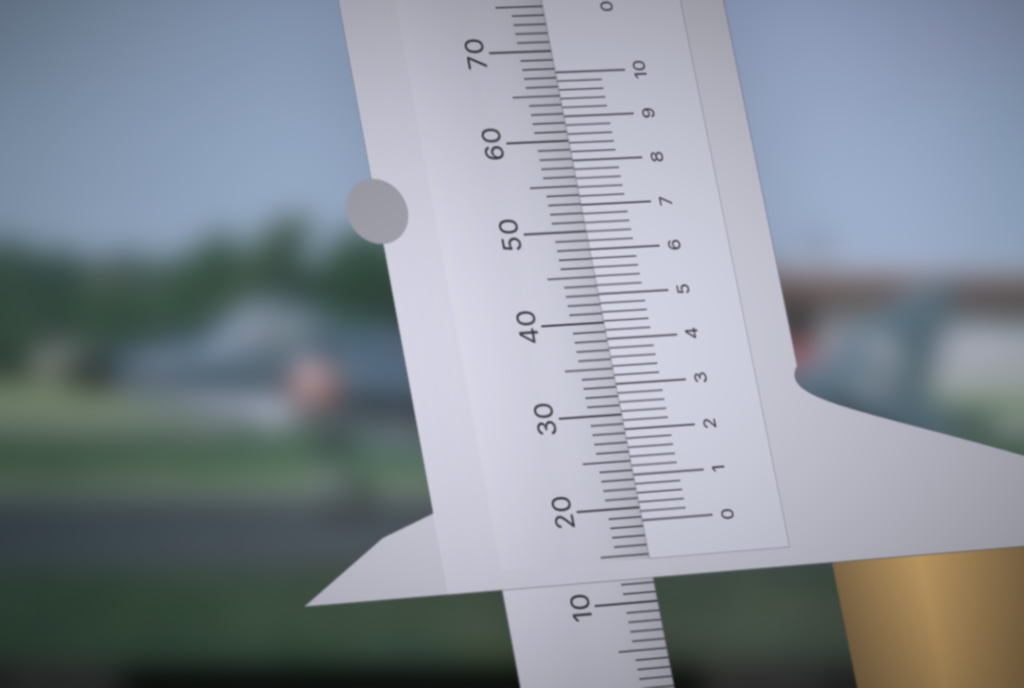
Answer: 18.6
